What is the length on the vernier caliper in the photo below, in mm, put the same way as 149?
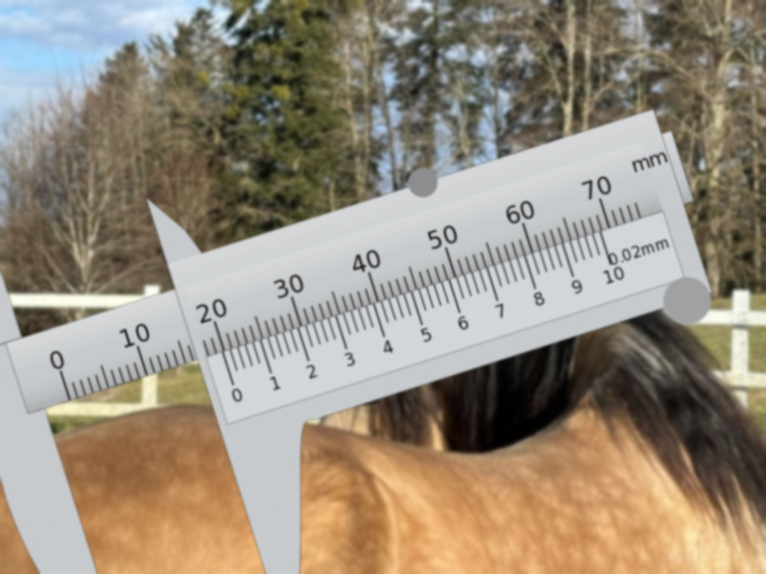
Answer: 19.8
